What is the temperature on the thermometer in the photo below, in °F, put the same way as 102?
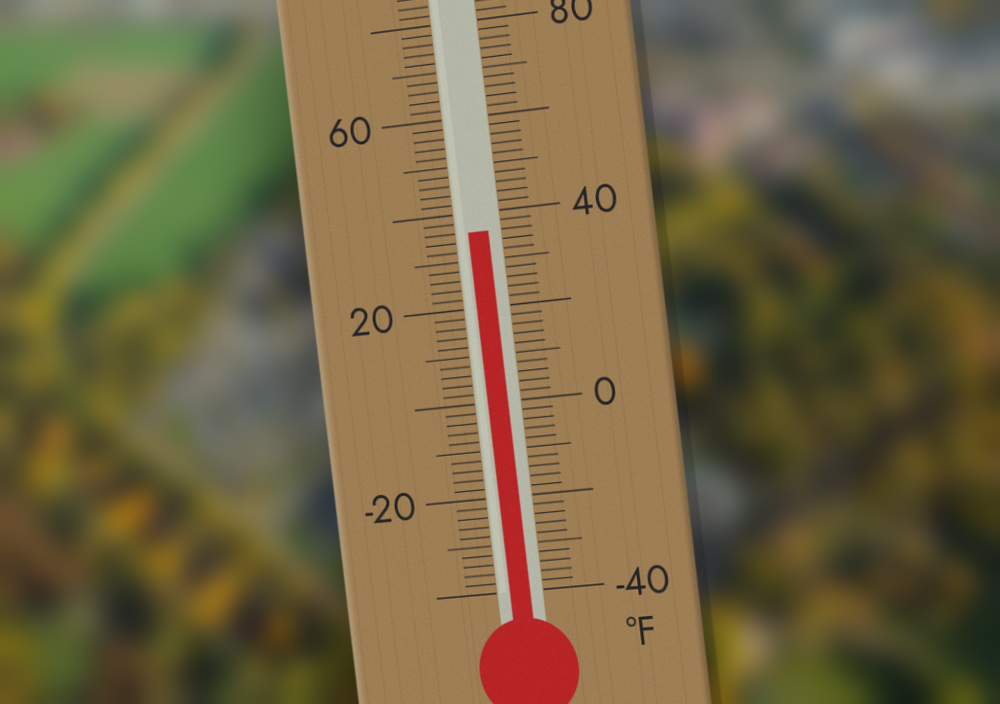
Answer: 36
